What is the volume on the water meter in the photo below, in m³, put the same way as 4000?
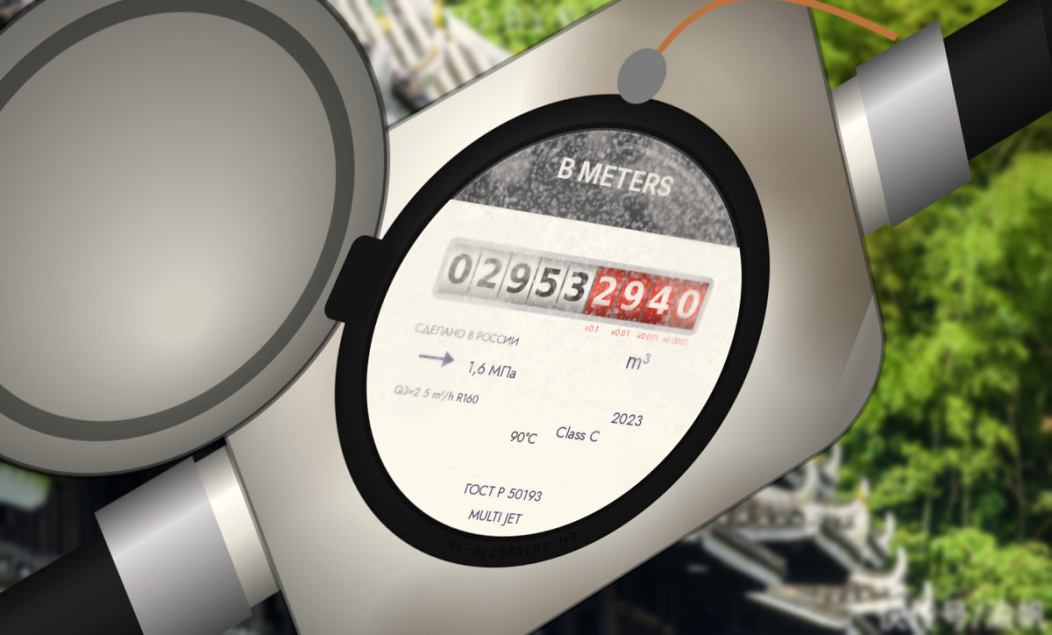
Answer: 2953.2940
